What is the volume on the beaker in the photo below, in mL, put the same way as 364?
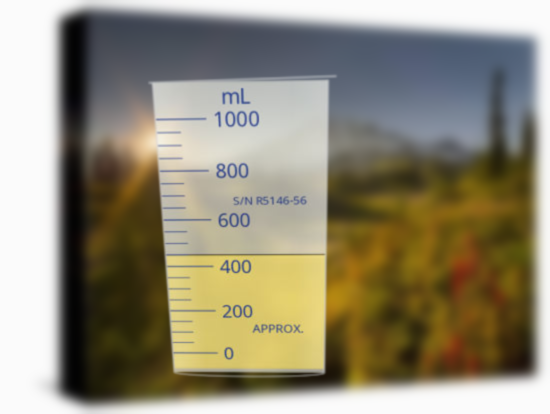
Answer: 450
